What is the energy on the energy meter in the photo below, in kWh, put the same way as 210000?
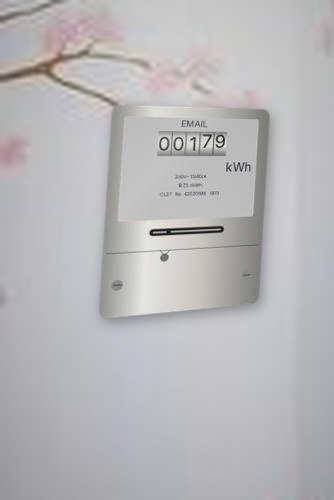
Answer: 179
